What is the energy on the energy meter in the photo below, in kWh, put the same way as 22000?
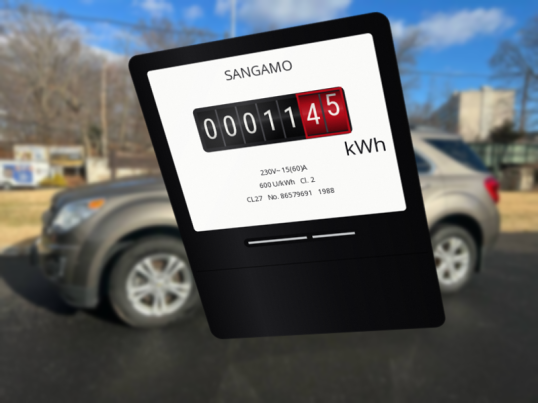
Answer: 11.45
